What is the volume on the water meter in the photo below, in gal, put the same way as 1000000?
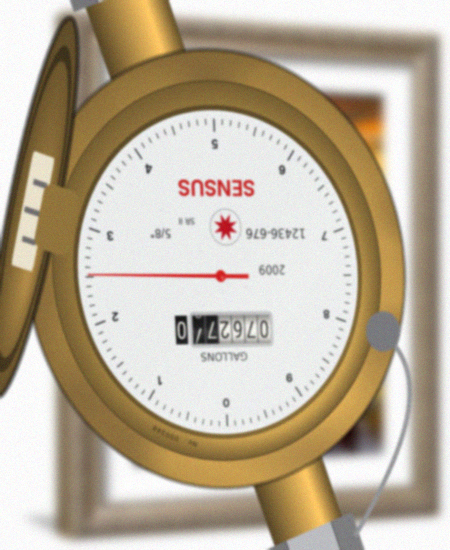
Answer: 762772.5
